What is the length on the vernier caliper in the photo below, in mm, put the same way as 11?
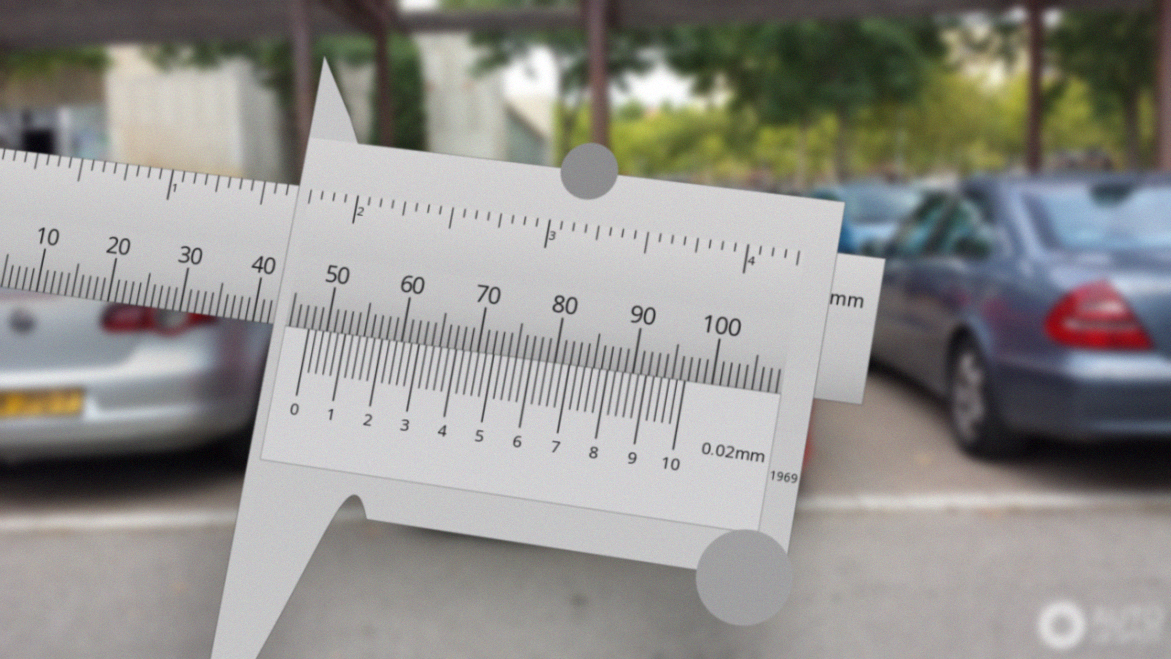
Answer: 47.6
